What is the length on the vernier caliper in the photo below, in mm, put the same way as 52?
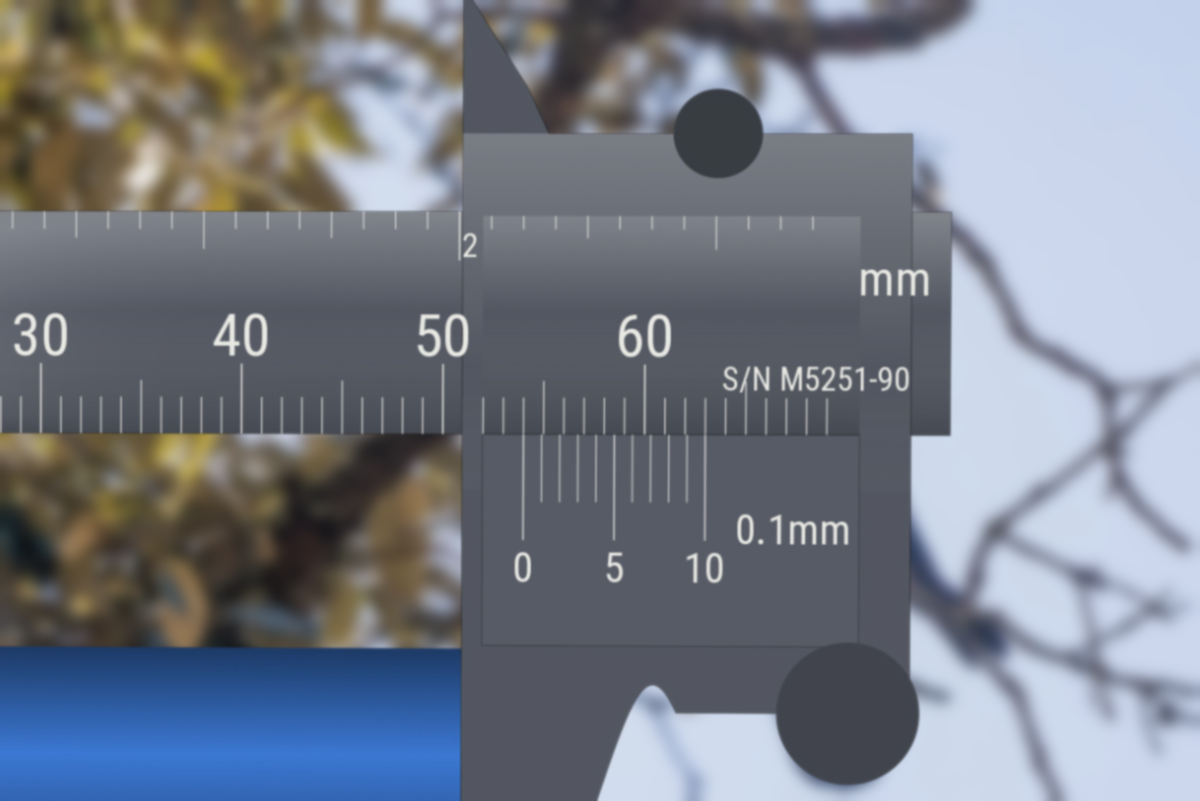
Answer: 54.0
